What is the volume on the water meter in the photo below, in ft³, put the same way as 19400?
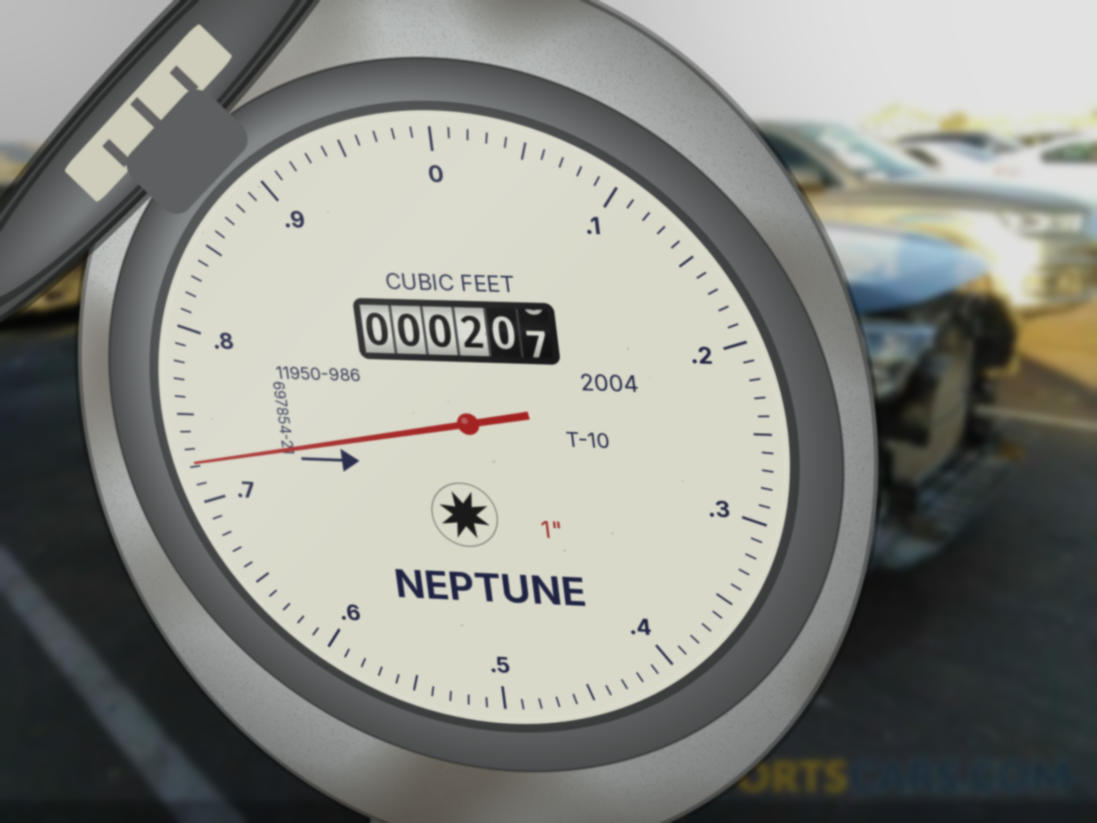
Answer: 206.72
